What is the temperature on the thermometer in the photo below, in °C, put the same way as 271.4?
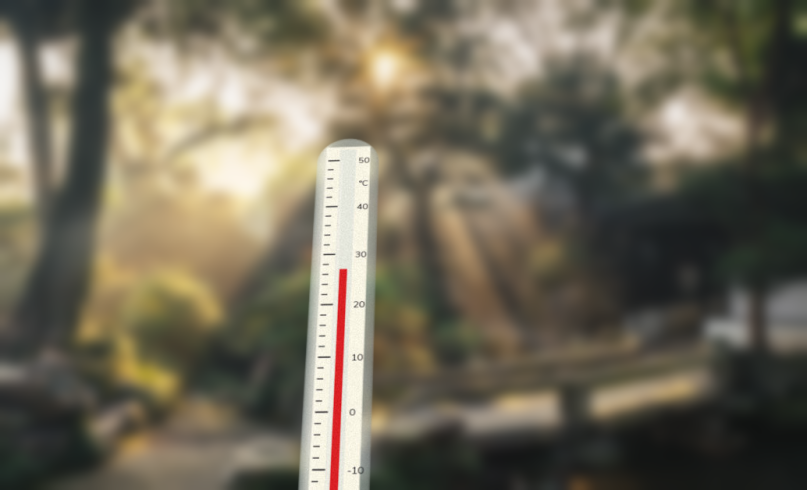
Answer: 27
